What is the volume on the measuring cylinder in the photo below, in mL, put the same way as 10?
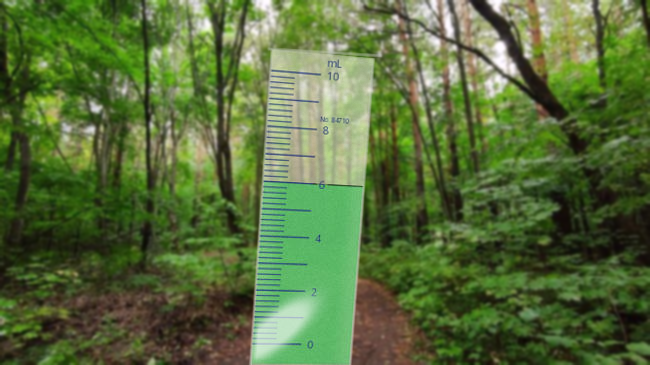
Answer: 6
